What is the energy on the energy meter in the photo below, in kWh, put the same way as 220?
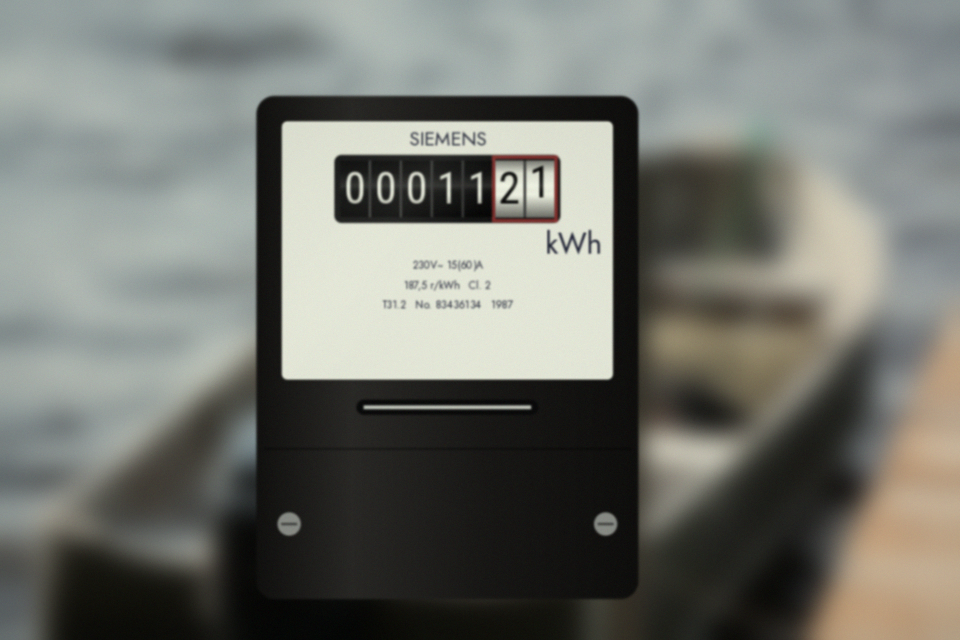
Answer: 11.21
